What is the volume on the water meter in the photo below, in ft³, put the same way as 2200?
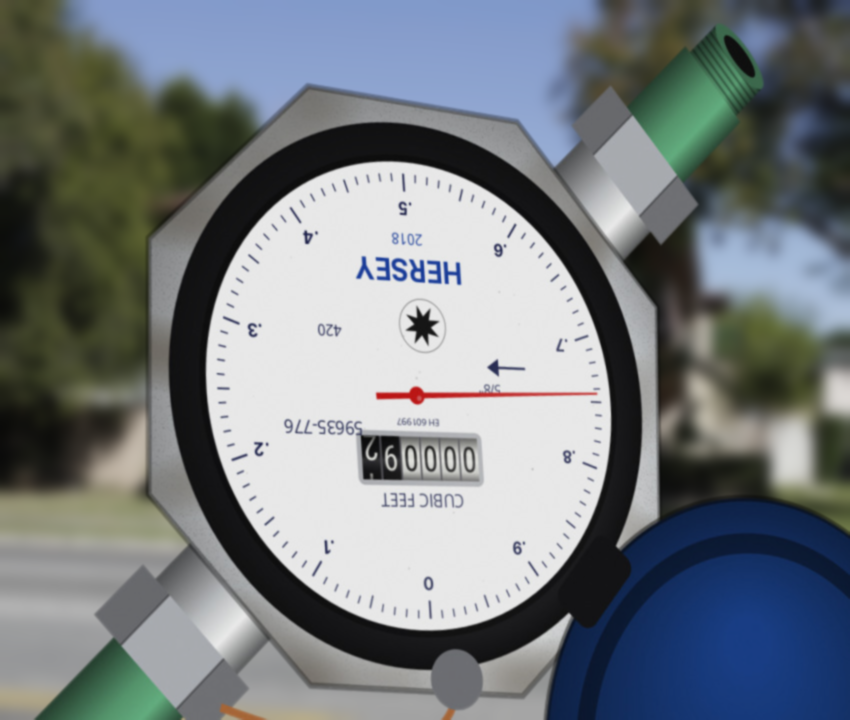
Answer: 91.74
